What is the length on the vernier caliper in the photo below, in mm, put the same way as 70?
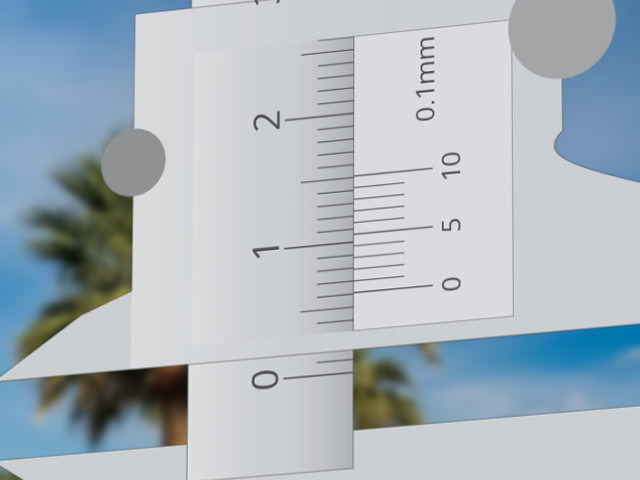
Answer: 6.1
